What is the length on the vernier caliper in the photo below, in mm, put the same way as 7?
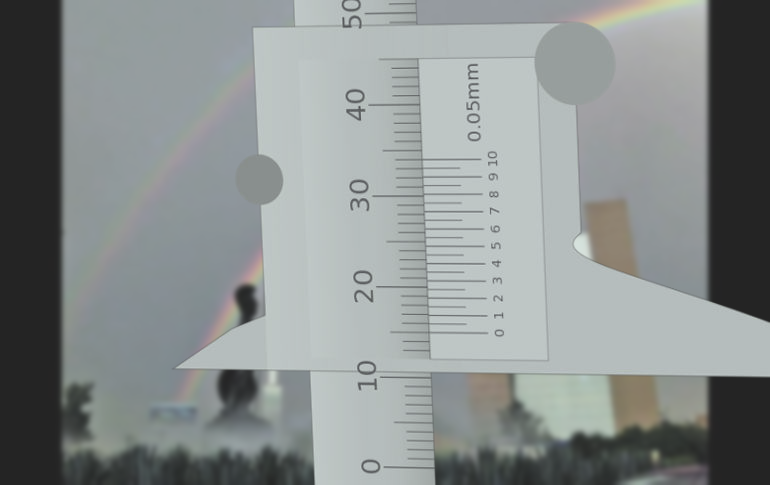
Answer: 15.0
